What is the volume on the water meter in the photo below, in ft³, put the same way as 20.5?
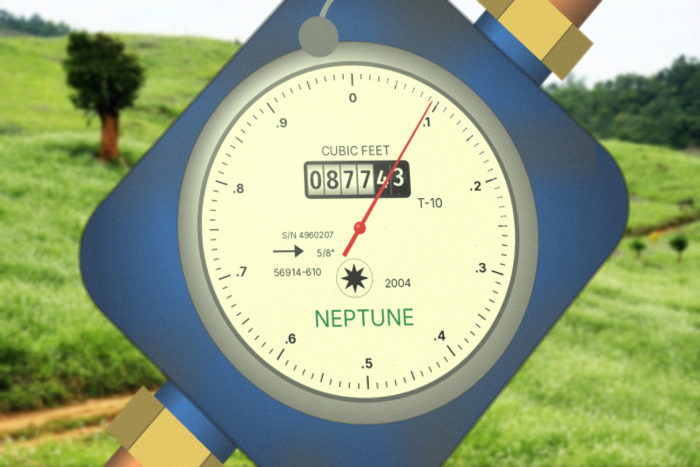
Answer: 87743.09
